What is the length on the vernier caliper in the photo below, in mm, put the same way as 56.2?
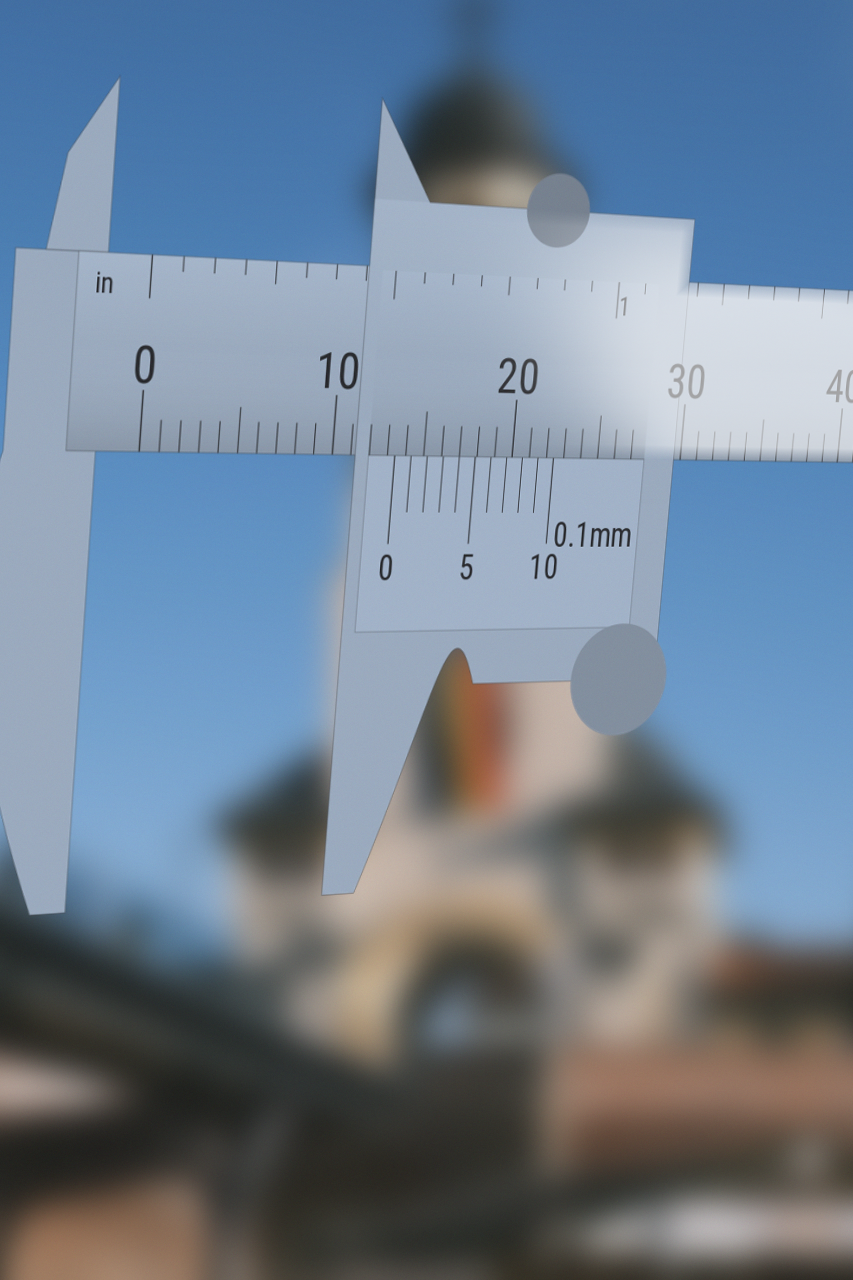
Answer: 13.4
